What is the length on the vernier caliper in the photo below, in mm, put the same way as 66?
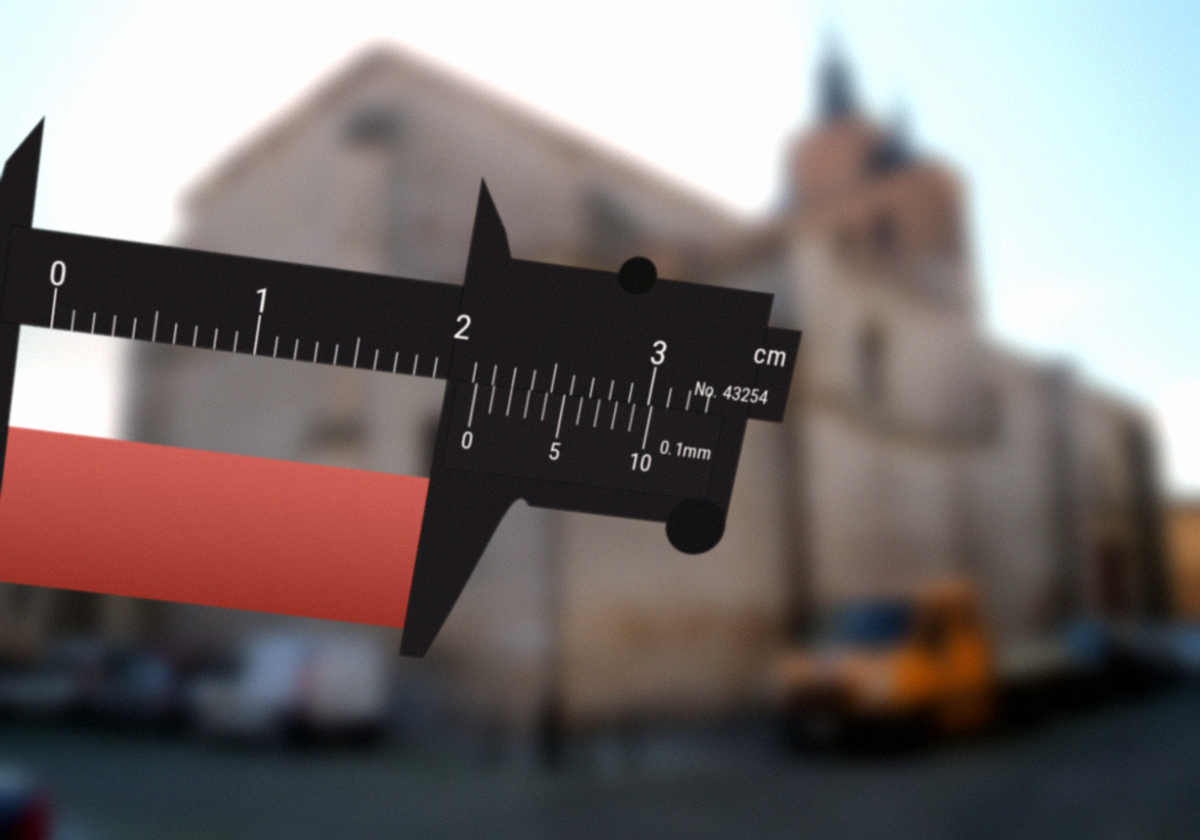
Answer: 21.2
